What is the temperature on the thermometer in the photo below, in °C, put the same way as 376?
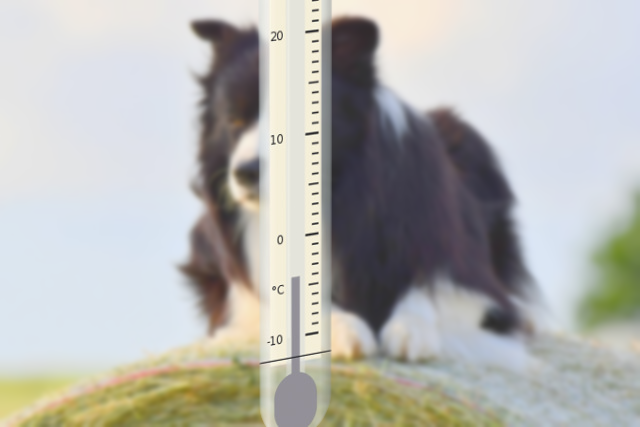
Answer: -4
